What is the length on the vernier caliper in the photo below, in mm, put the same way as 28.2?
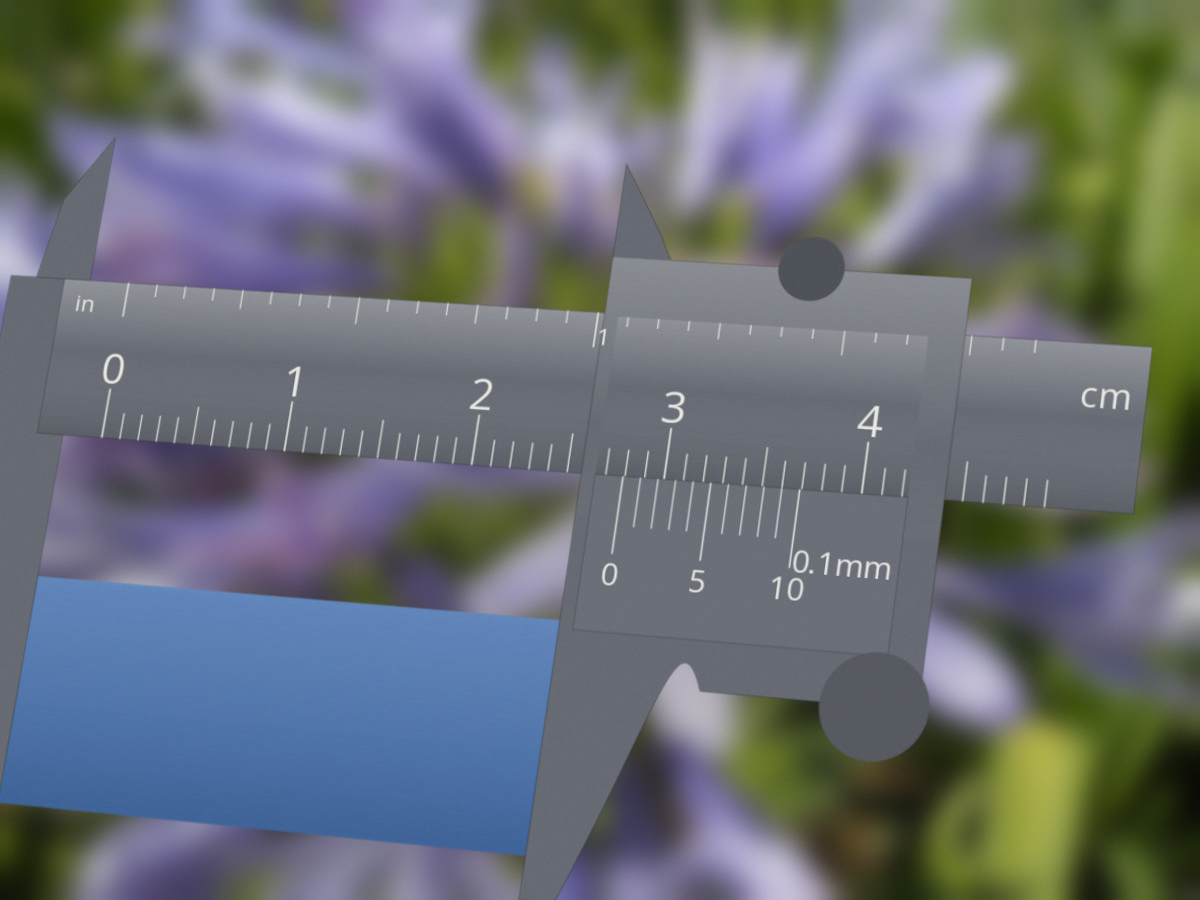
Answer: 27.9
